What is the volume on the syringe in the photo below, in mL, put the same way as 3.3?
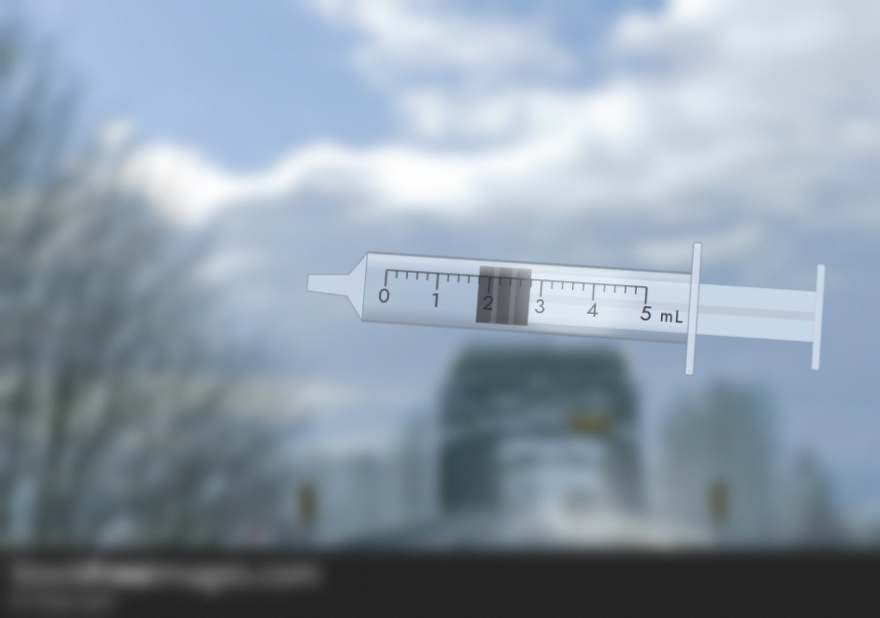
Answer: 1.8
